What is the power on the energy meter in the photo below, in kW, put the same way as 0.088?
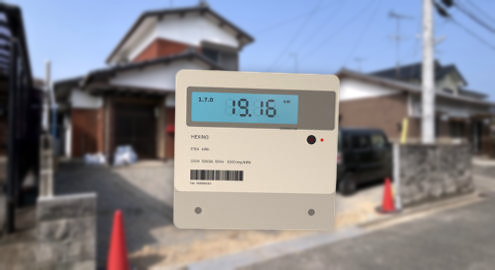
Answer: 19.16
